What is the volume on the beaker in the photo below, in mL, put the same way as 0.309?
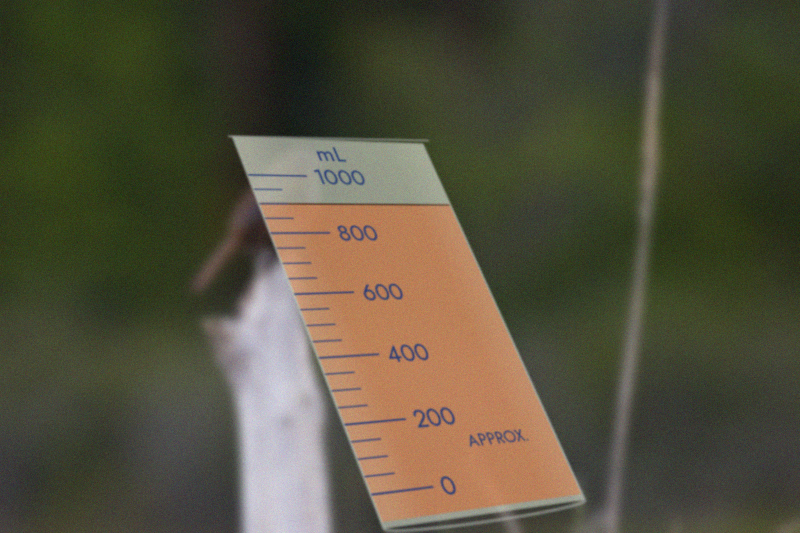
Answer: 900
